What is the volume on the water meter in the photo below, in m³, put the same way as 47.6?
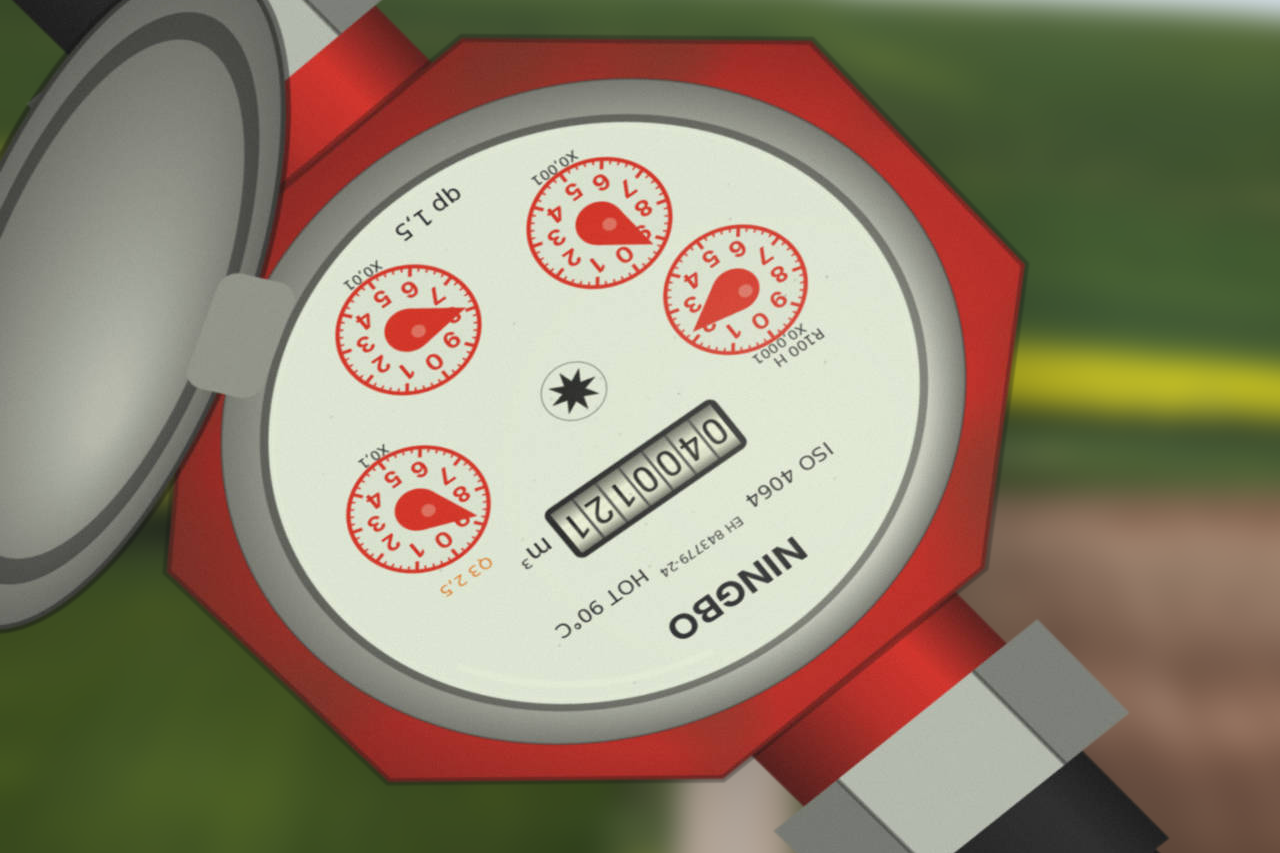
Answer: 400121.8792
